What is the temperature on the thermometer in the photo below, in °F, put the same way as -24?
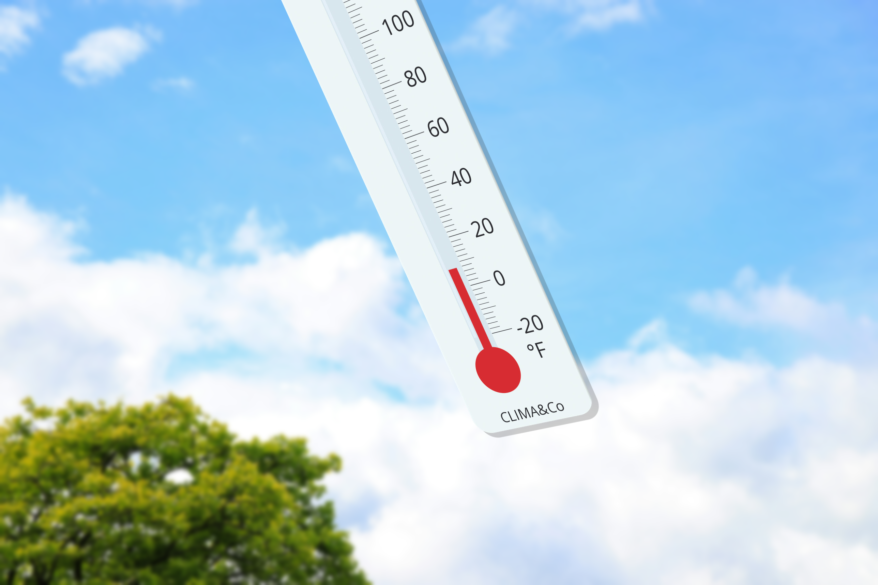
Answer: 8
